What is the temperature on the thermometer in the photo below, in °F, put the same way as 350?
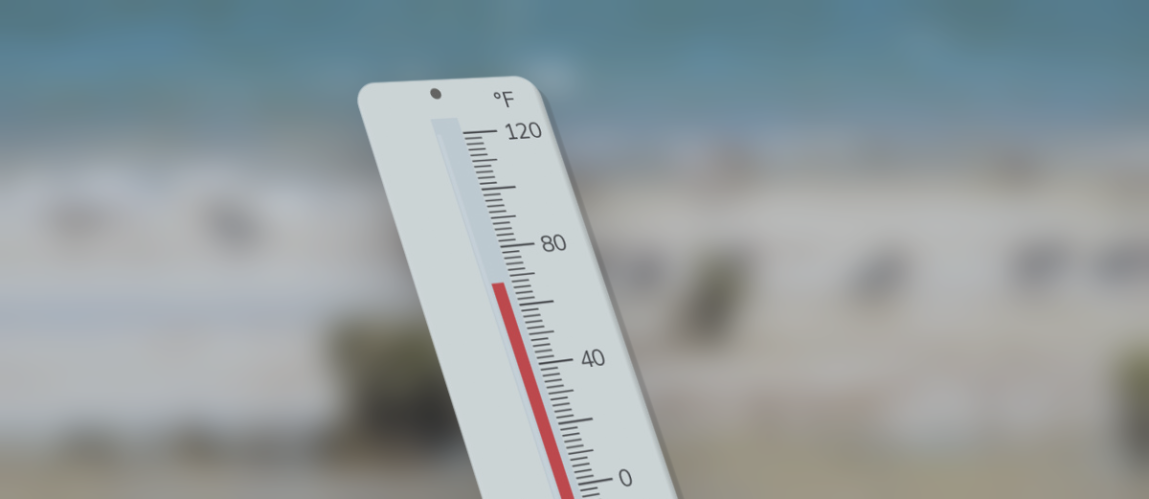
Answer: 68
